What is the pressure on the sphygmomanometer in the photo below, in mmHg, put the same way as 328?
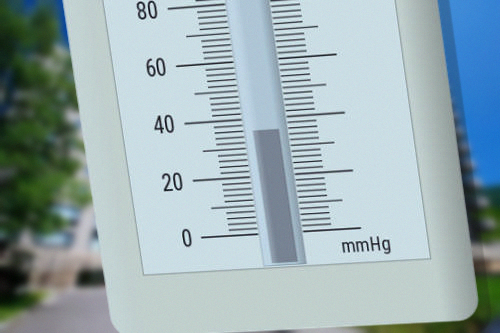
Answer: 36
